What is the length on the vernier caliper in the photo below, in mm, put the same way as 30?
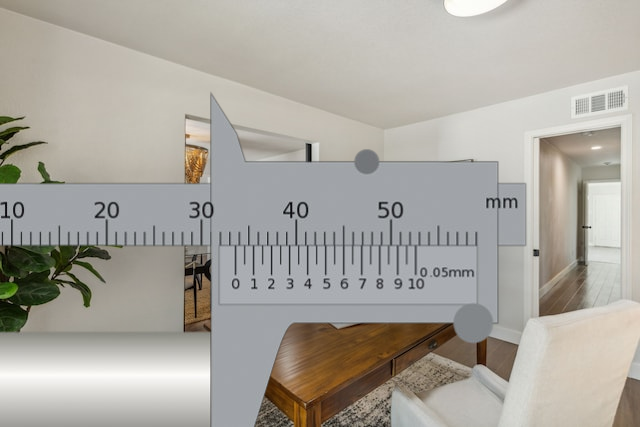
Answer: 33.6
